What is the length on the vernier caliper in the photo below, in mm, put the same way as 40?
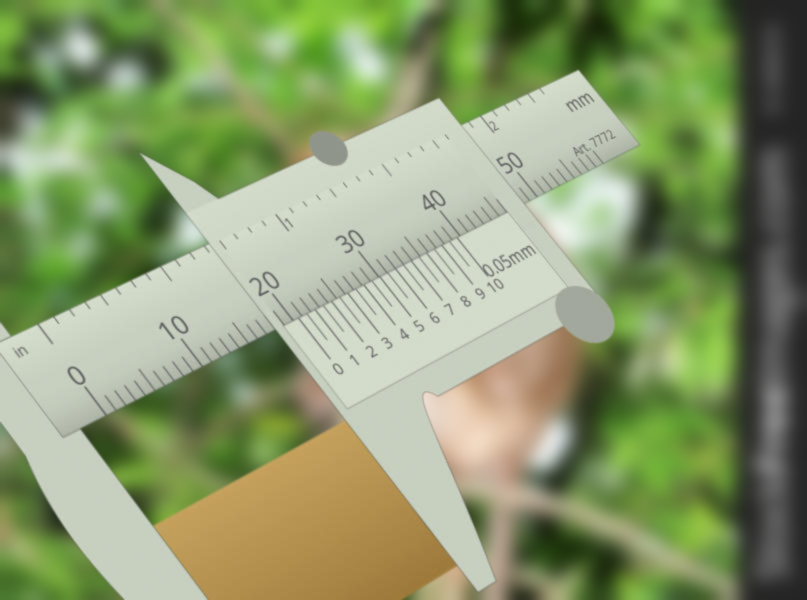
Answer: 20.6
